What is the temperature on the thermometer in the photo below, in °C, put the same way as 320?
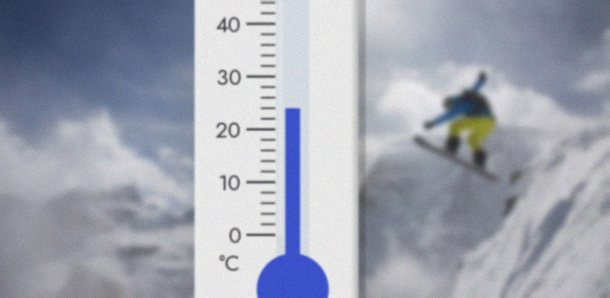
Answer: 24
